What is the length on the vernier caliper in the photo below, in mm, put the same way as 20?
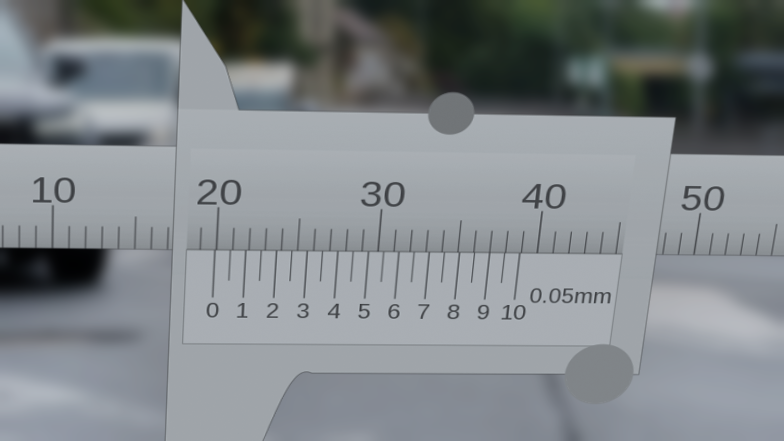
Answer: 19.9
